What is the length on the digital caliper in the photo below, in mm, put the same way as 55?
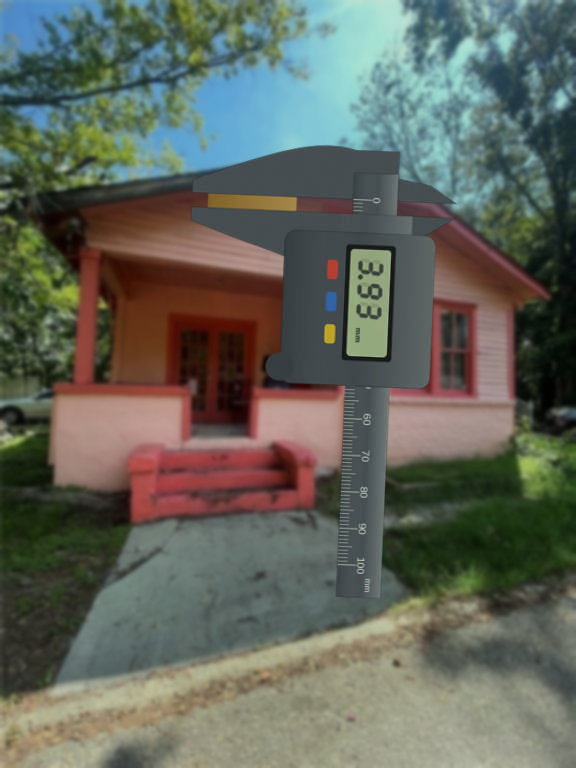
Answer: 3.93
